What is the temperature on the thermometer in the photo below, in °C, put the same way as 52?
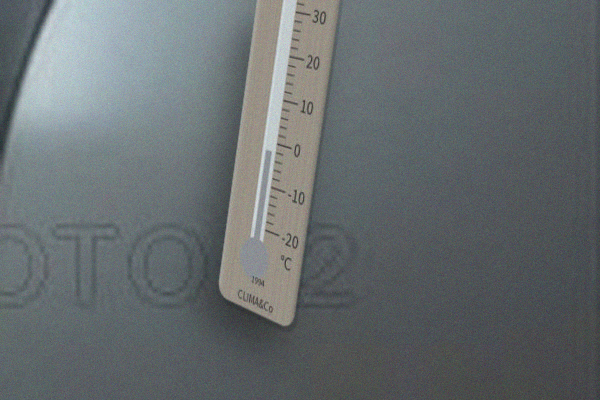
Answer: -2
